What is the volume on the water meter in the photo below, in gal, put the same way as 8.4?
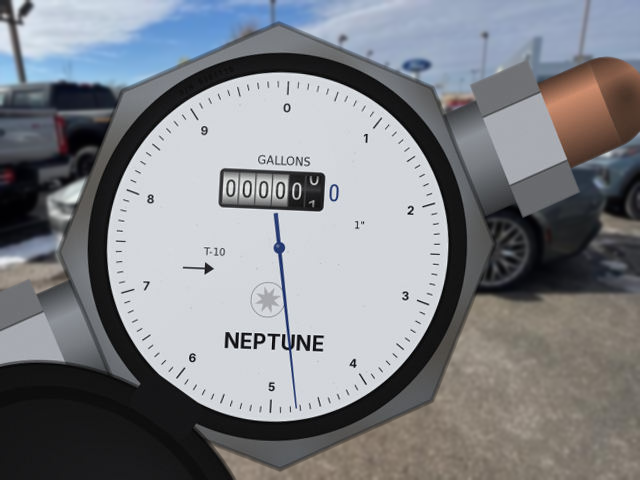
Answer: 4.7
